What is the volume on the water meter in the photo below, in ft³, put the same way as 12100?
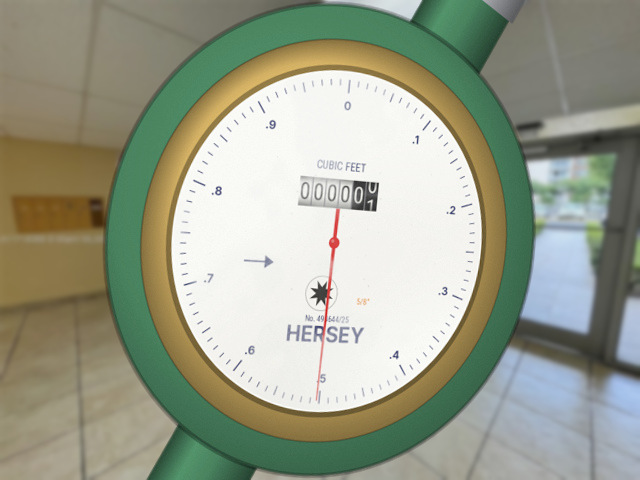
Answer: 0.50
